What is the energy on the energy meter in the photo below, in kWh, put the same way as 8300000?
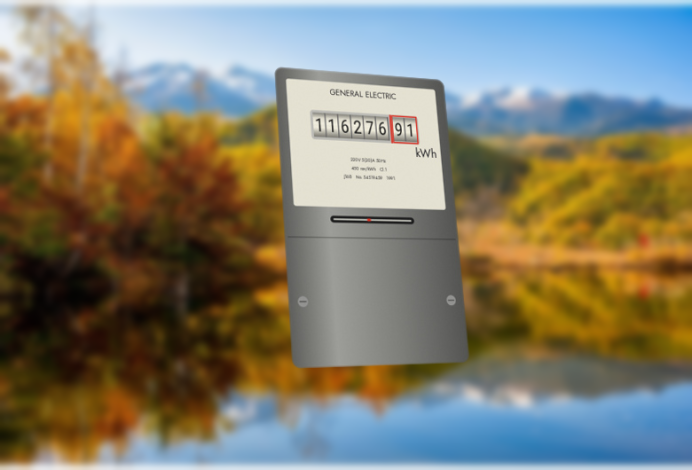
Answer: 116276.91
